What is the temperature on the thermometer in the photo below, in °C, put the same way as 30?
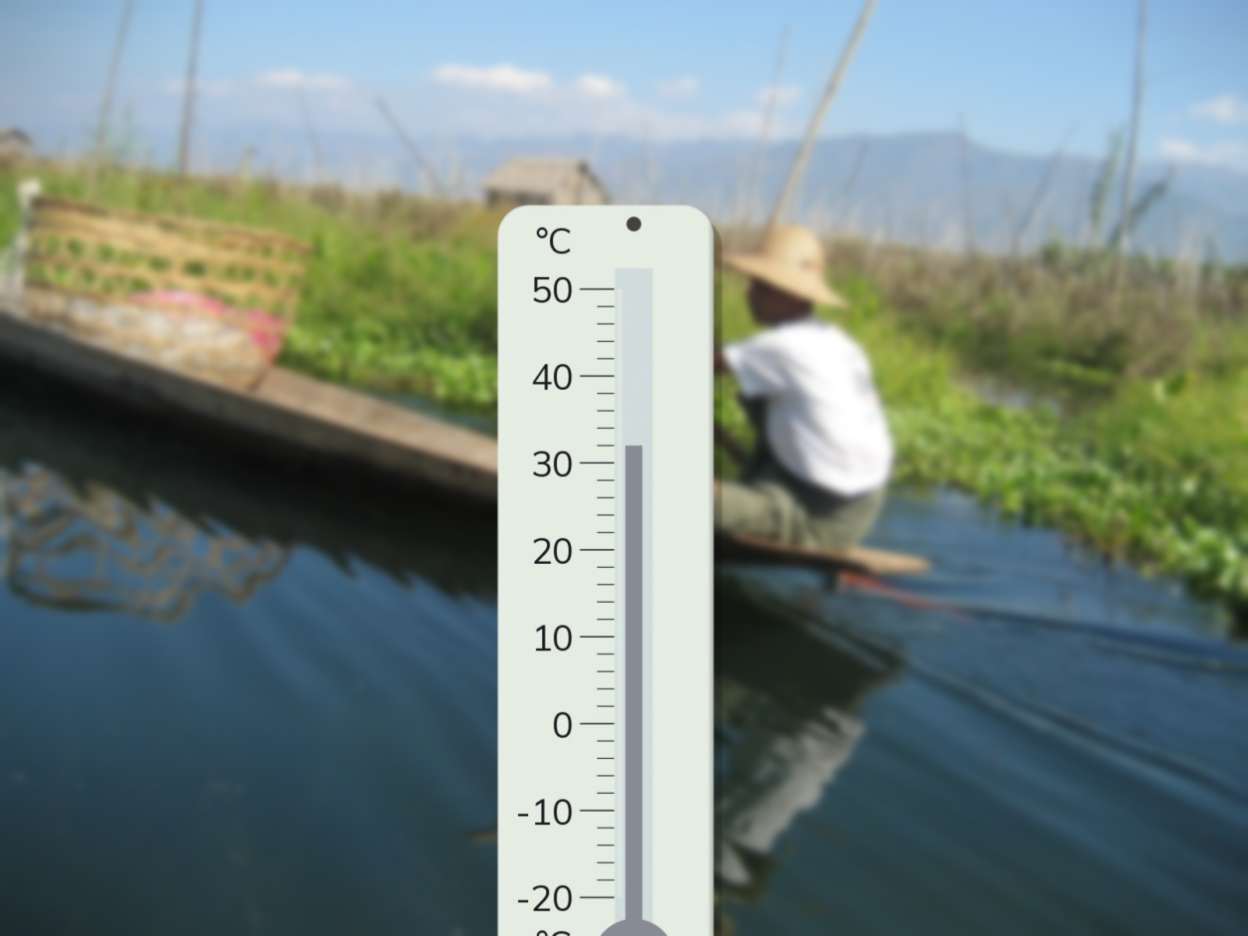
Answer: 32
